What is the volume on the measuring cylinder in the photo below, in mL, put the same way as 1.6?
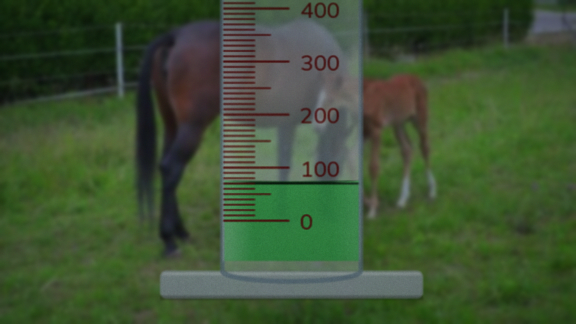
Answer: 70
